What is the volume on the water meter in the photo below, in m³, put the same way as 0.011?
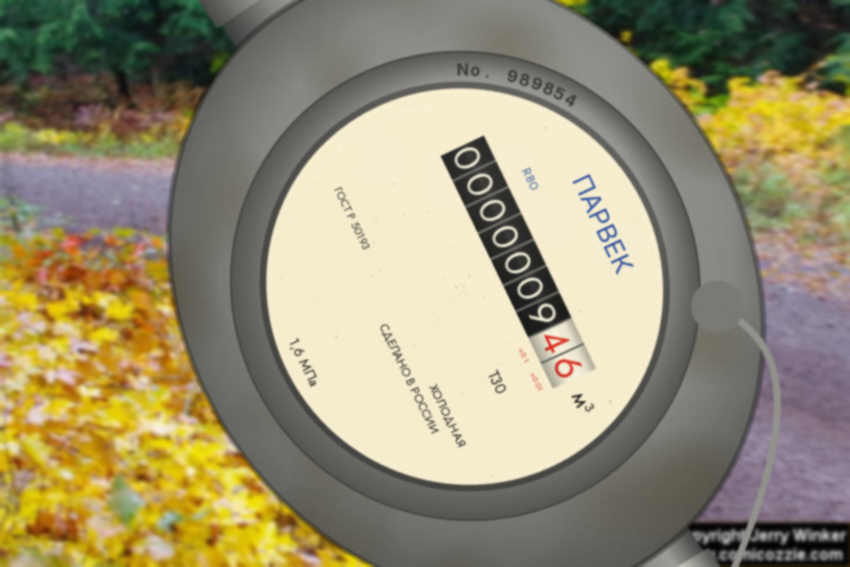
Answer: 9.46
